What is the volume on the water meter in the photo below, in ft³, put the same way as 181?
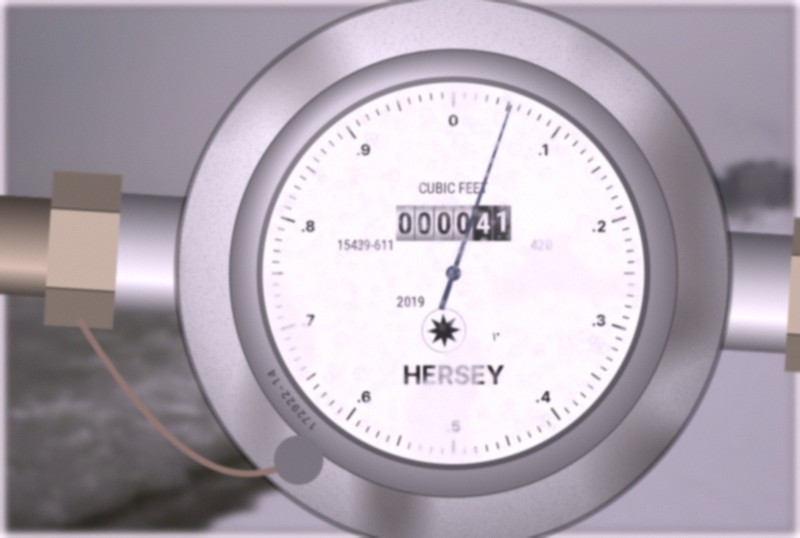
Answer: 41.05
